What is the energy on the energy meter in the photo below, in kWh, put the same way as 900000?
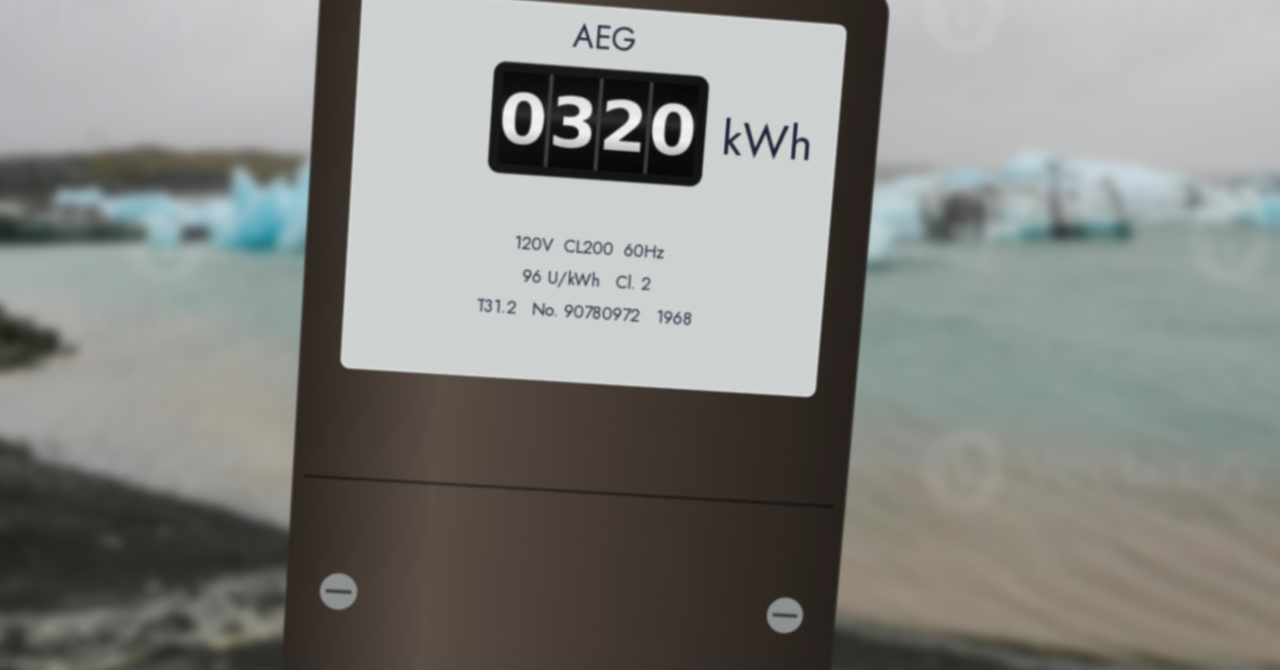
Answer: 320
